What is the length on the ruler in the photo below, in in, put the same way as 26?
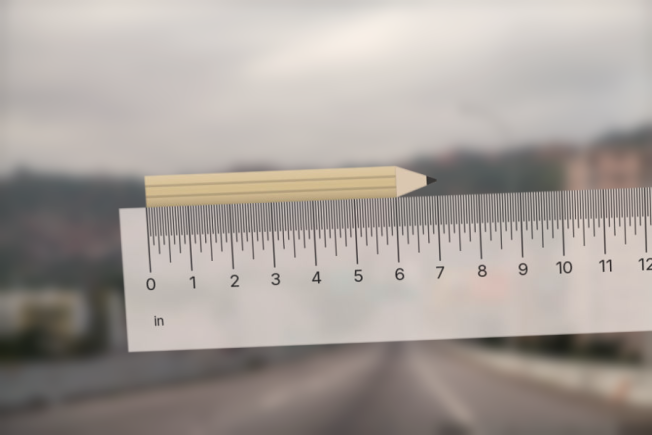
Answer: 7
